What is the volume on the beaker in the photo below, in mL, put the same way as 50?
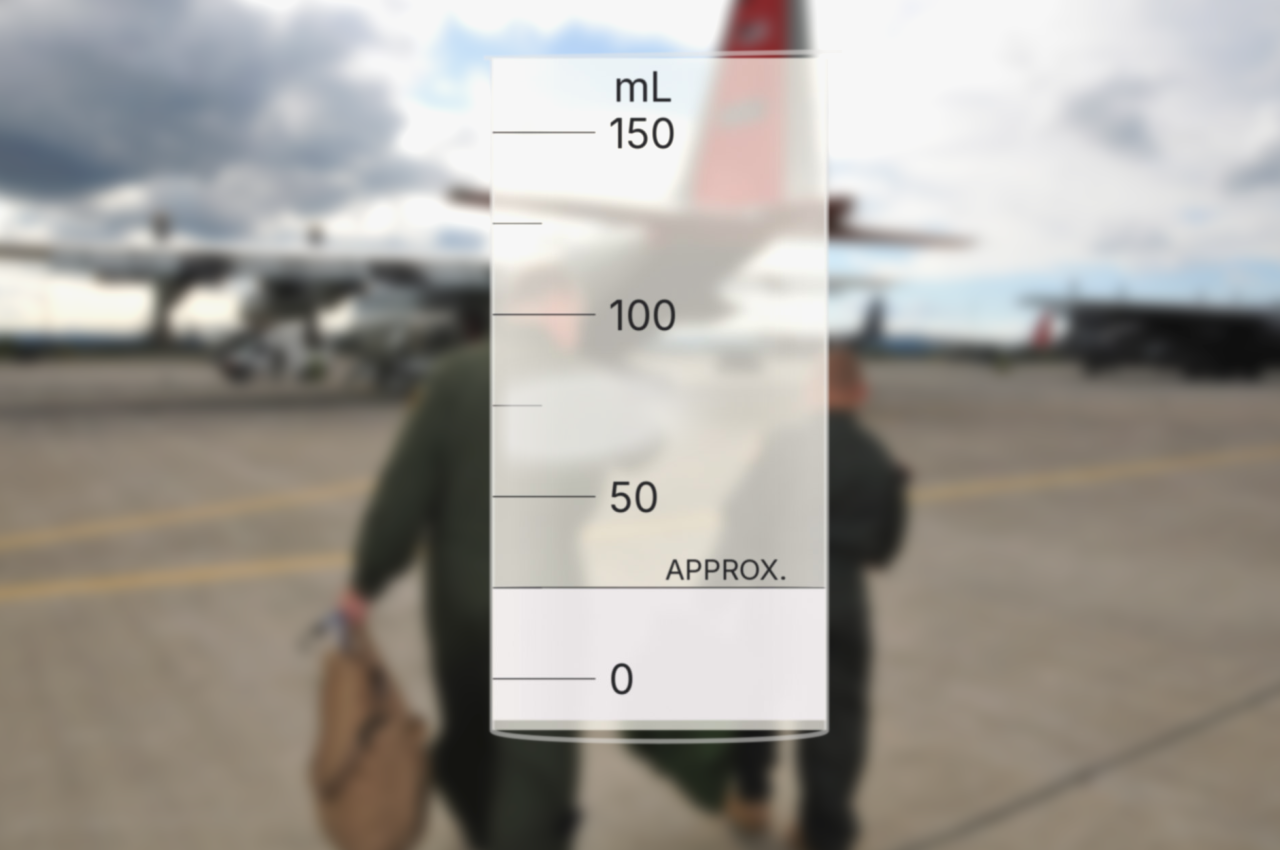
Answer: 25
